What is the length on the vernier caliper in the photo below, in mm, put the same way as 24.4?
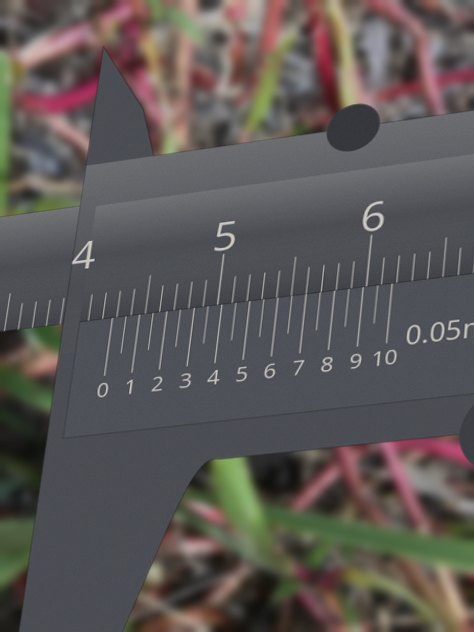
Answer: 42.7
